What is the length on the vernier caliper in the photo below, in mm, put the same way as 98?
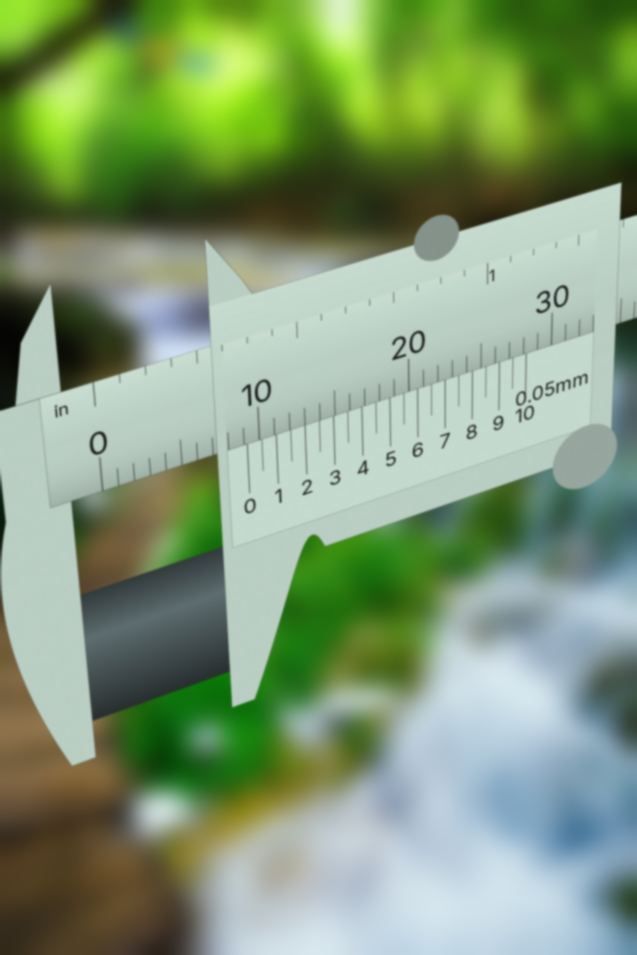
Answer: 9.2
